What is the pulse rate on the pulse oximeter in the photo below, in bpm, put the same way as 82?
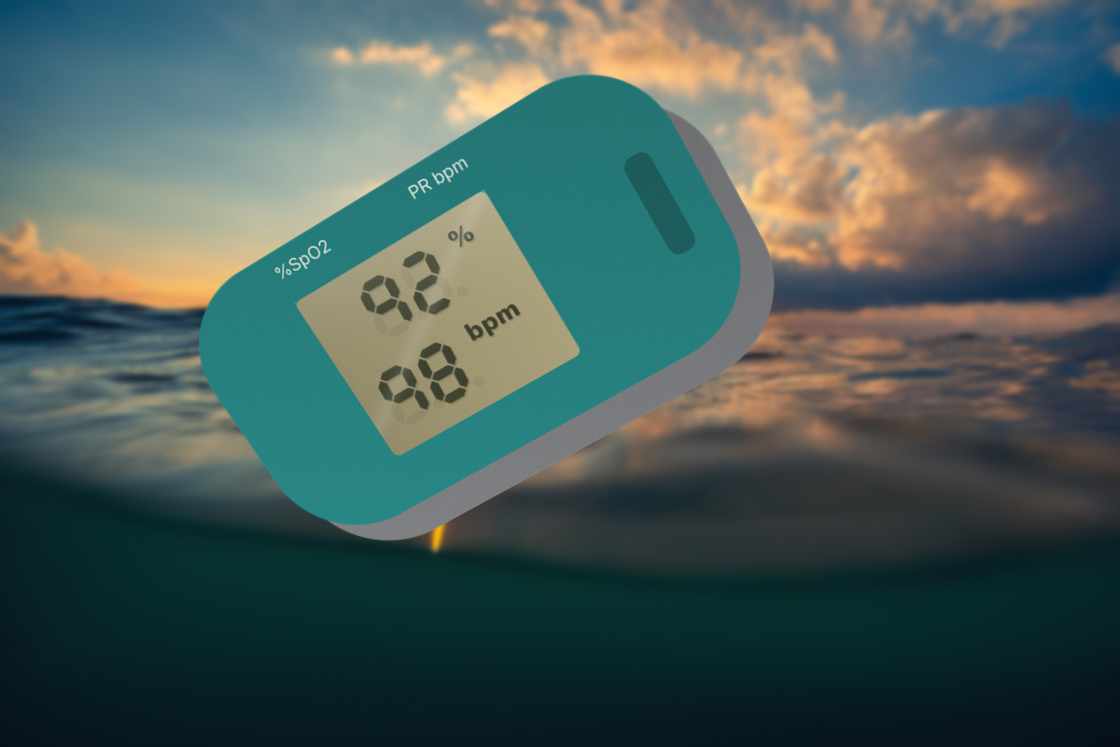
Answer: 98
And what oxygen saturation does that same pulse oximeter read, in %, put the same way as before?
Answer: 92
